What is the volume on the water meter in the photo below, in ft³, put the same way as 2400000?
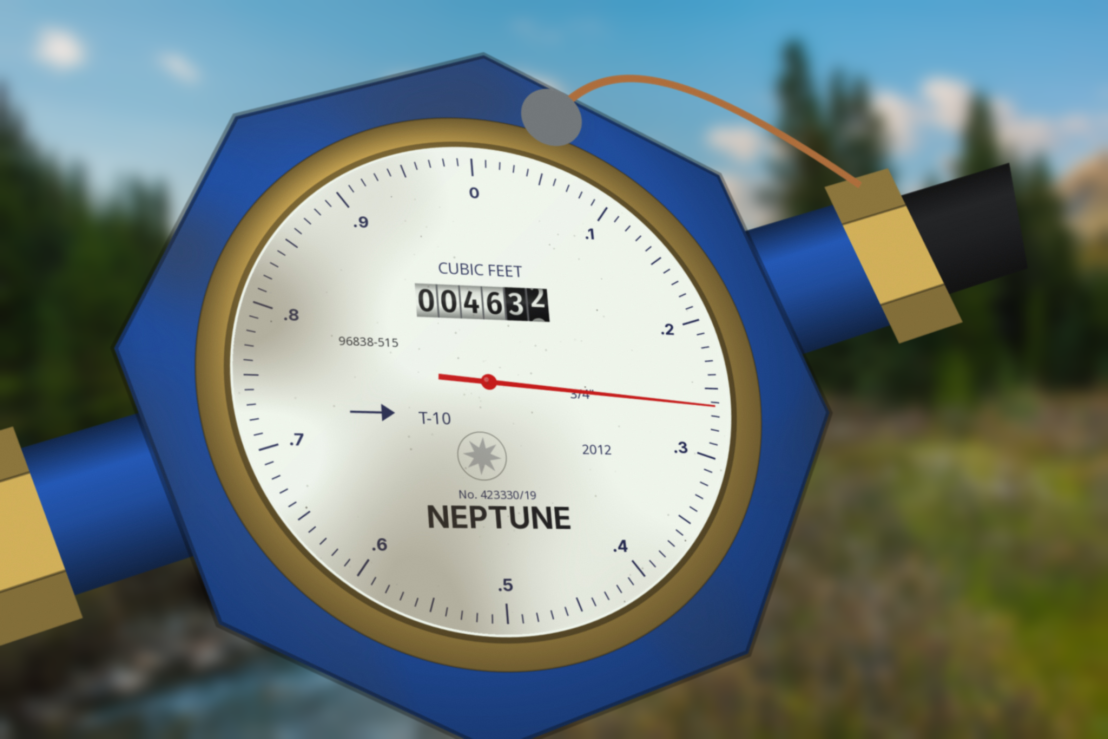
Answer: 4632.26
